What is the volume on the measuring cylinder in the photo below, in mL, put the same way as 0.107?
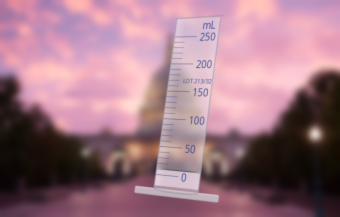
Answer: 10
